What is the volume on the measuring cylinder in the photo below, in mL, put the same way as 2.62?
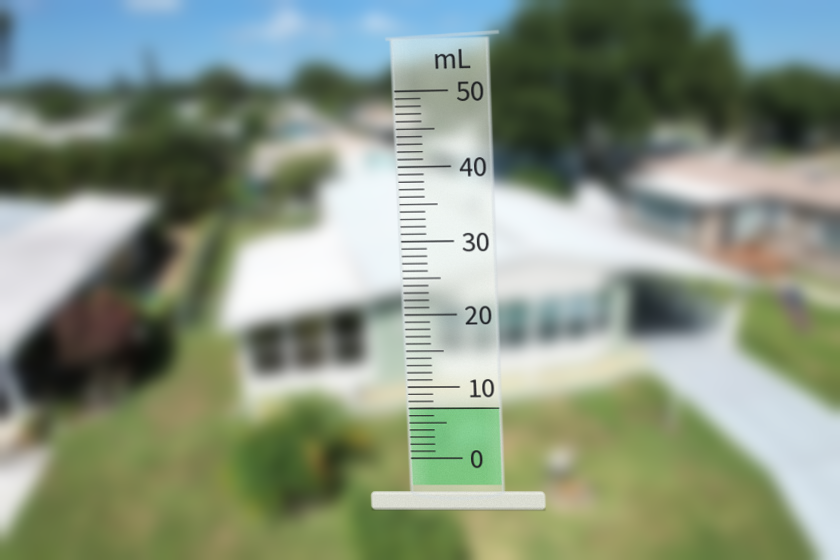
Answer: 7
